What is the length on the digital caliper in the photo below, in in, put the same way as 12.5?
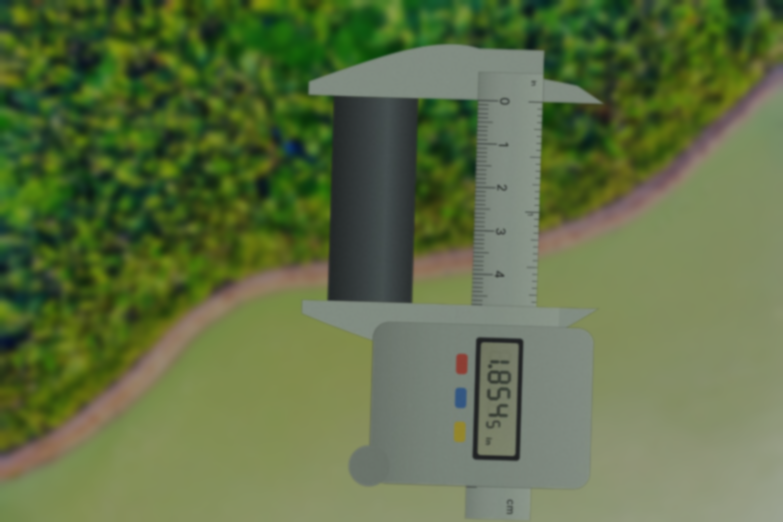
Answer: 1.8545
